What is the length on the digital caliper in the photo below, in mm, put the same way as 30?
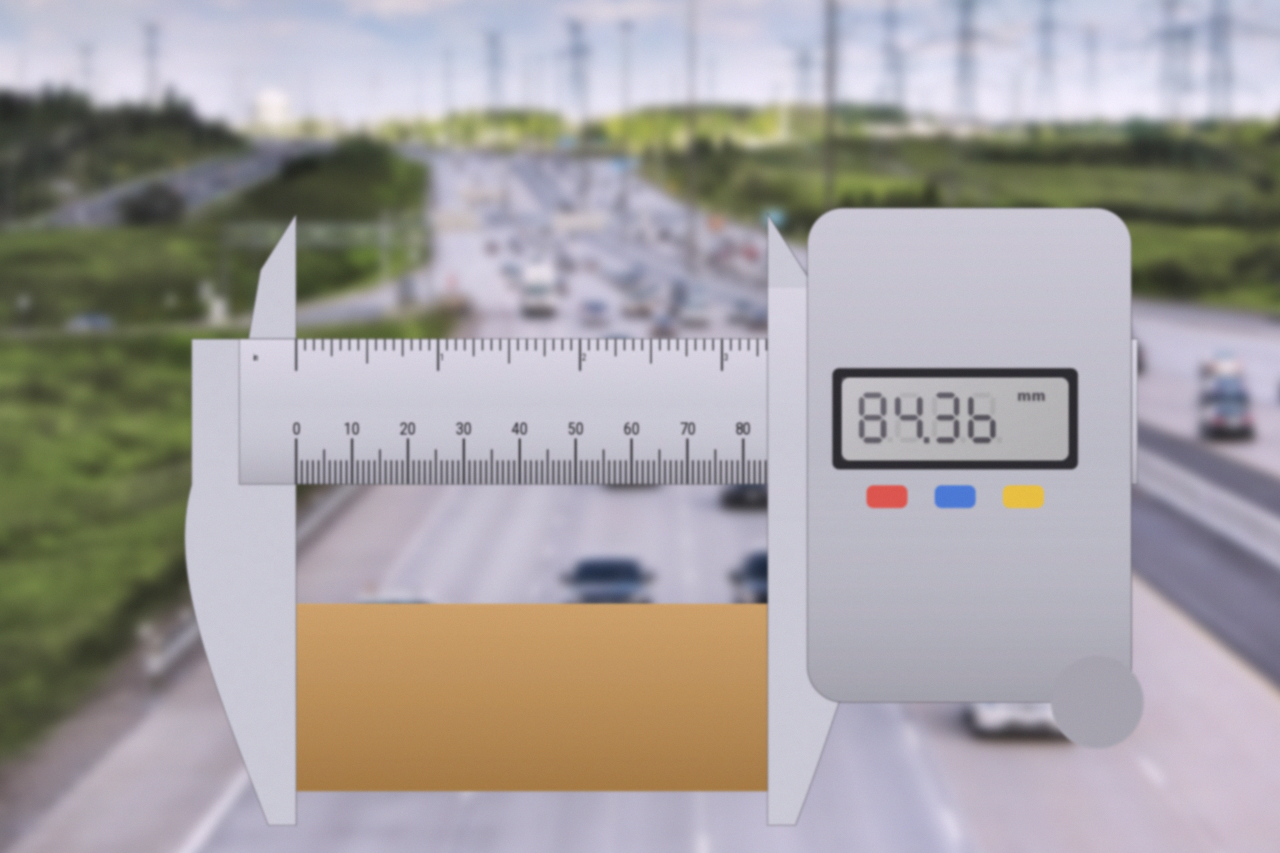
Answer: 84.36
